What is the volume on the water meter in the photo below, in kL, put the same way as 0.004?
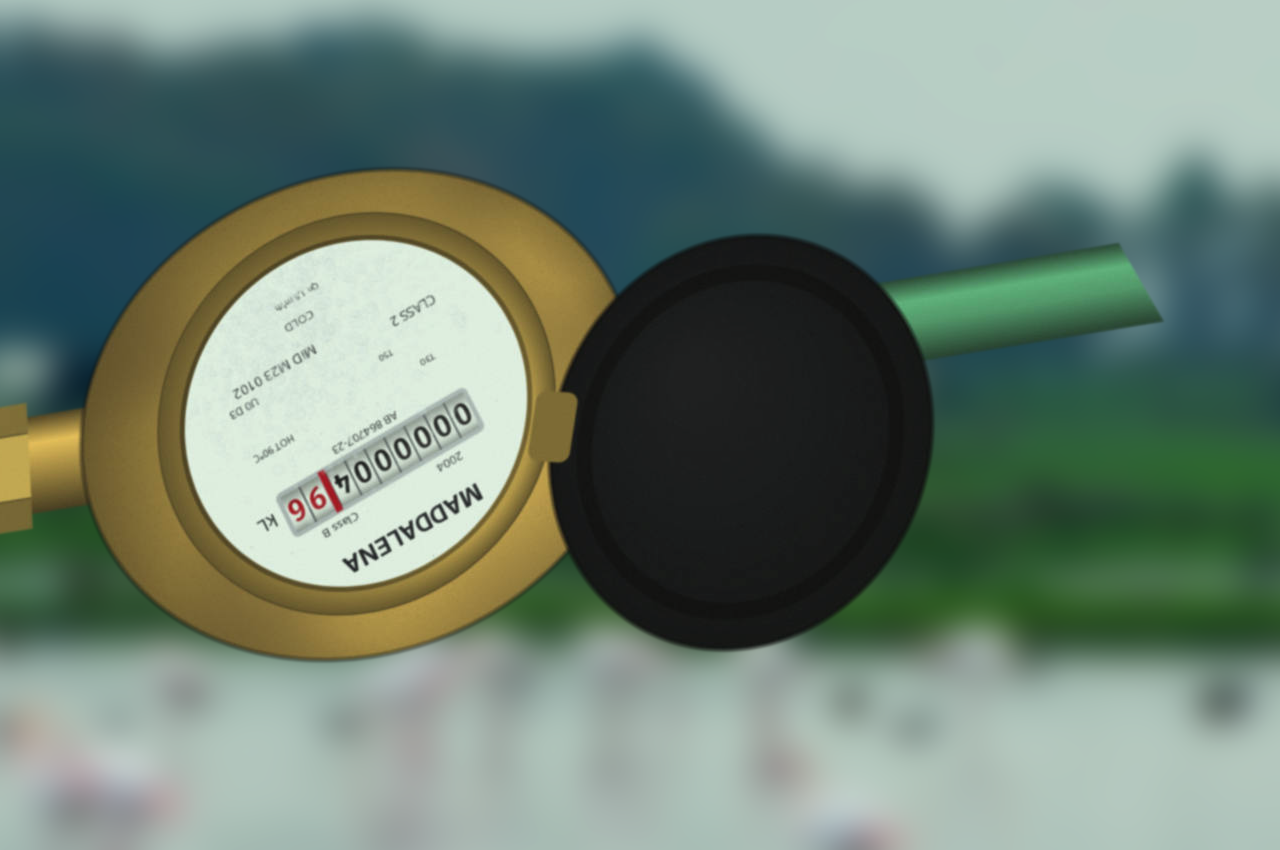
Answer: 4.96
